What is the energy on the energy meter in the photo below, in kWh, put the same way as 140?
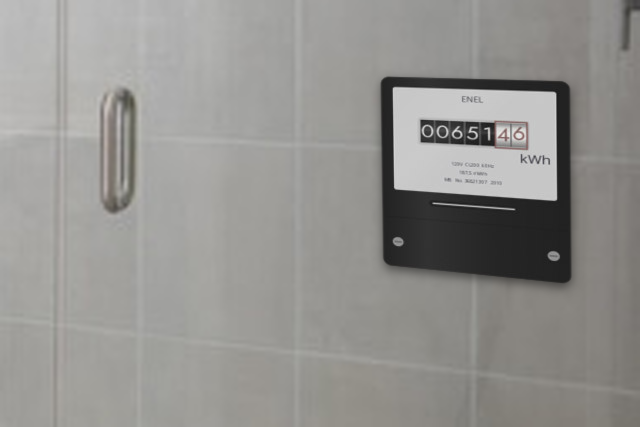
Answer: 651.46
